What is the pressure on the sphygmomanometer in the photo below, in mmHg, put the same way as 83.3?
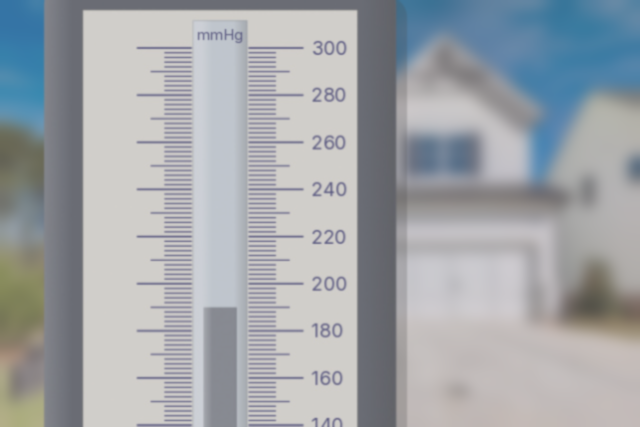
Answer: 190
